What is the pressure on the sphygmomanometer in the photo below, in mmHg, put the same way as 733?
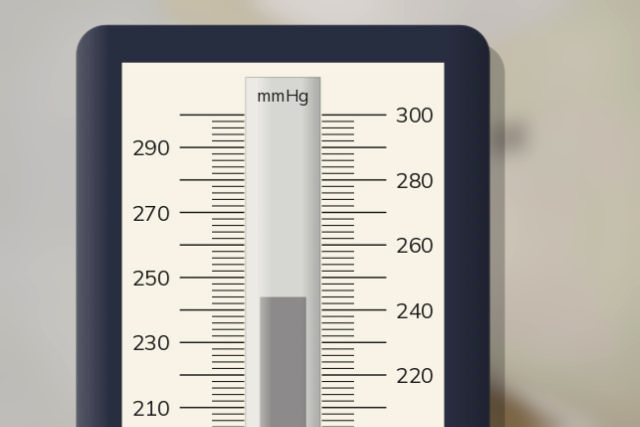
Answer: 244
